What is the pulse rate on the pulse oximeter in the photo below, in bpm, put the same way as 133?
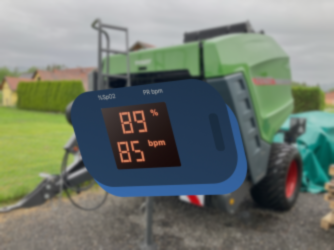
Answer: 85
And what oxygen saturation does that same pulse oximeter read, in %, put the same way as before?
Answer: 89
